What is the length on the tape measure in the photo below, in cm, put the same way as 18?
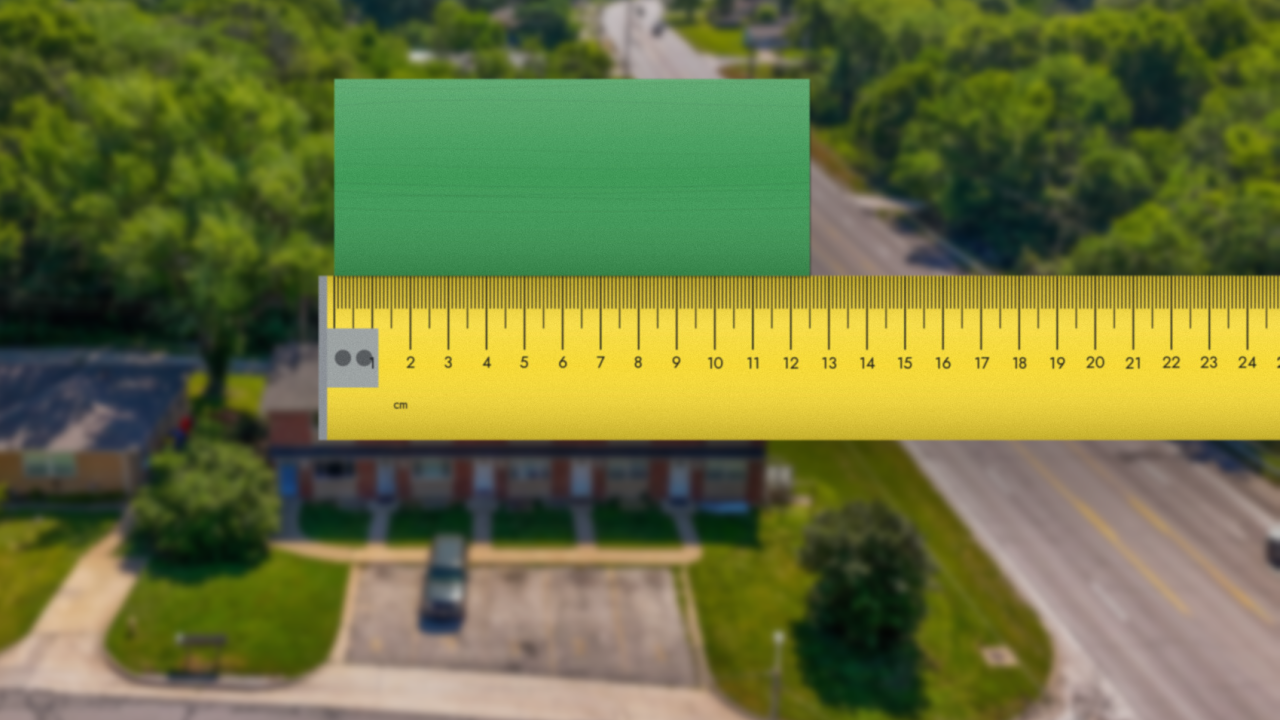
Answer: 12.5
